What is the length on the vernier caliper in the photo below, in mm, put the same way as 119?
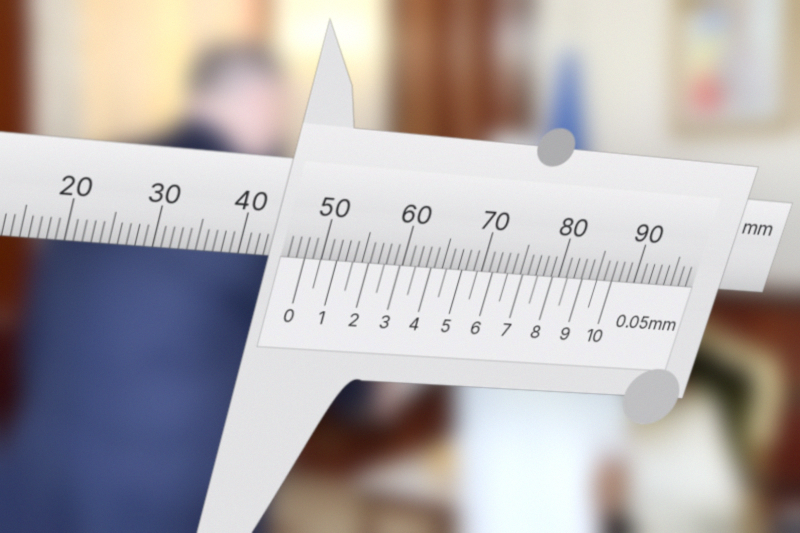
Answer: 48.0
